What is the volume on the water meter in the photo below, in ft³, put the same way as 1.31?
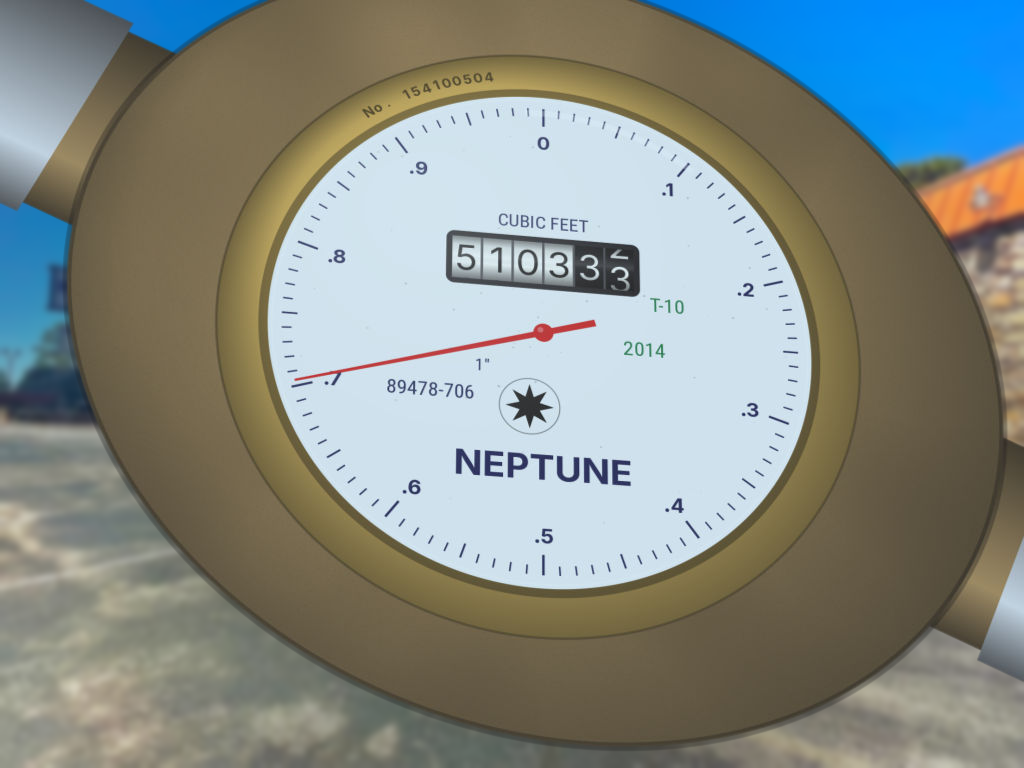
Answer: 510332.70
